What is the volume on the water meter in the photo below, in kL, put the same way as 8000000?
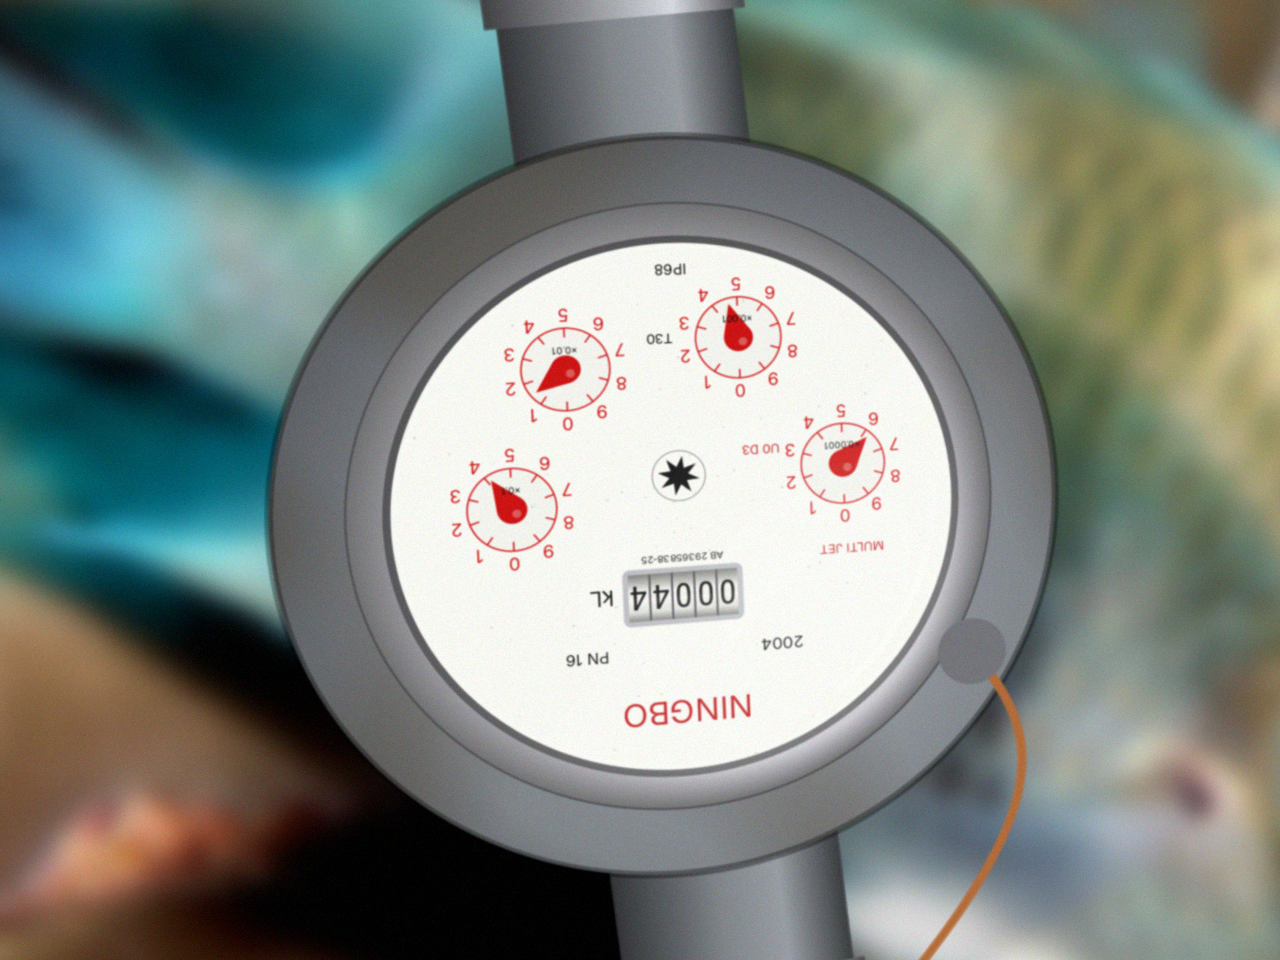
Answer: 44.4146
